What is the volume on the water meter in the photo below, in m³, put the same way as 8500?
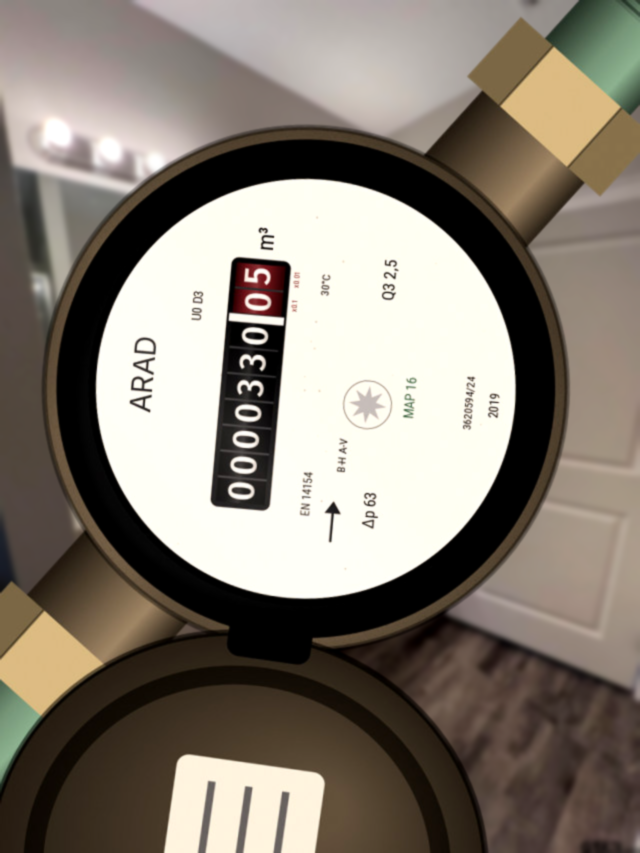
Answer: 330.05
